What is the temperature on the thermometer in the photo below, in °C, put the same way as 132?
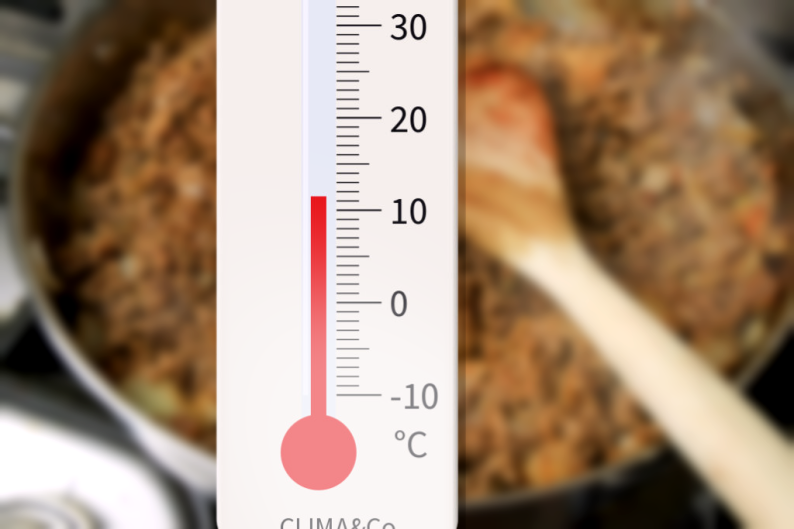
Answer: 11.5
